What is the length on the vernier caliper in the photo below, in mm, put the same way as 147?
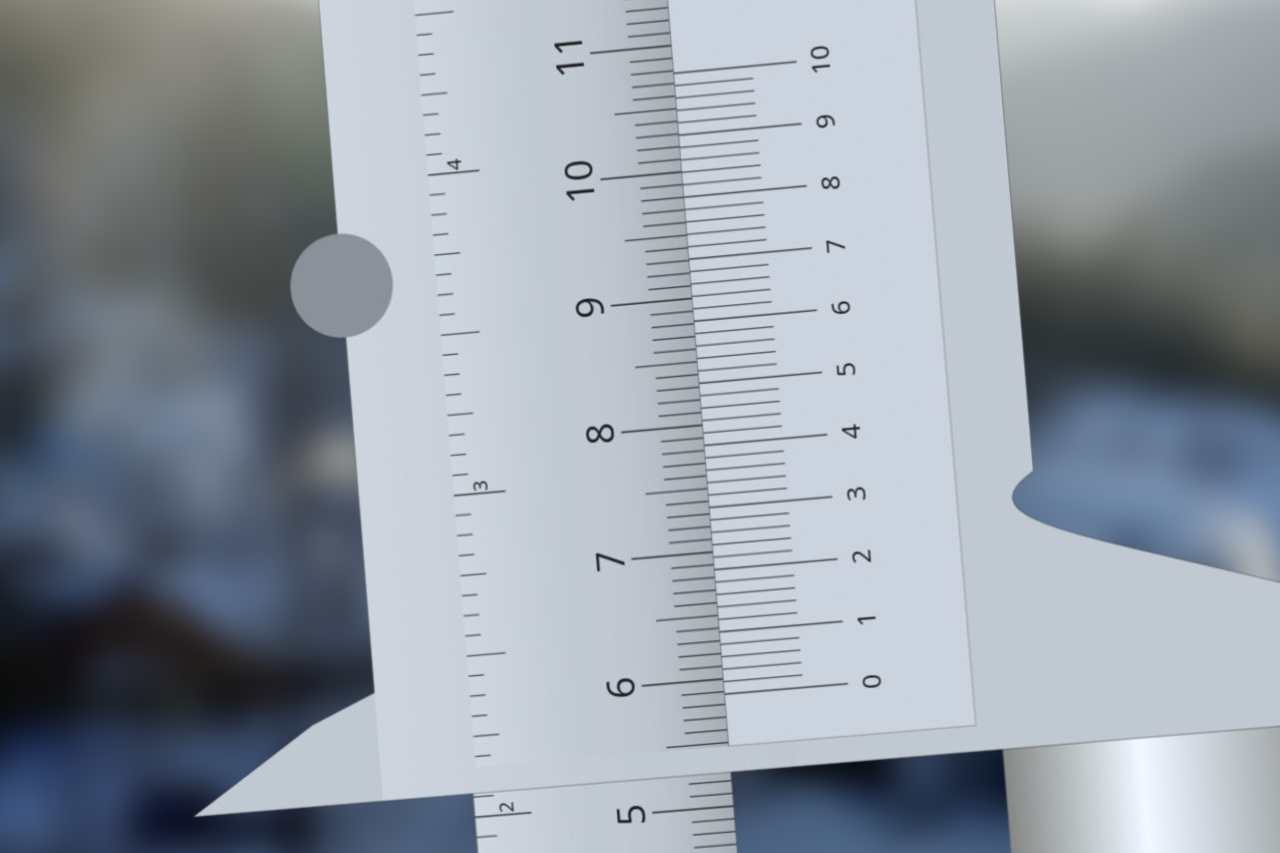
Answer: 58.8
